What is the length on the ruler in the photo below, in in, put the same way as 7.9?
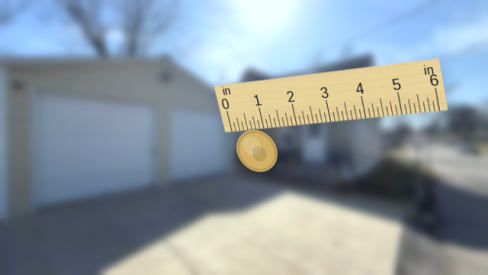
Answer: 1.25
